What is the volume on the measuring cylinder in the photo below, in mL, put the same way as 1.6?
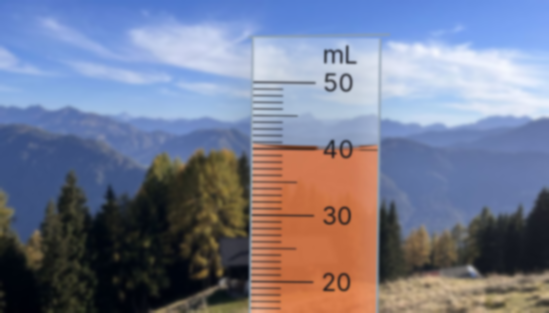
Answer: 40
